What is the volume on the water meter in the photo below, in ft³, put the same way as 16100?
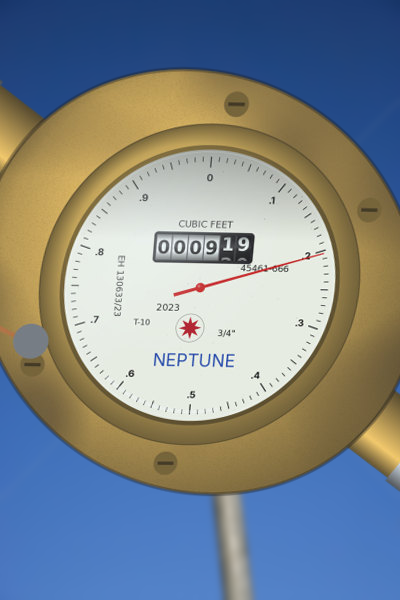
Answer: 919.20
